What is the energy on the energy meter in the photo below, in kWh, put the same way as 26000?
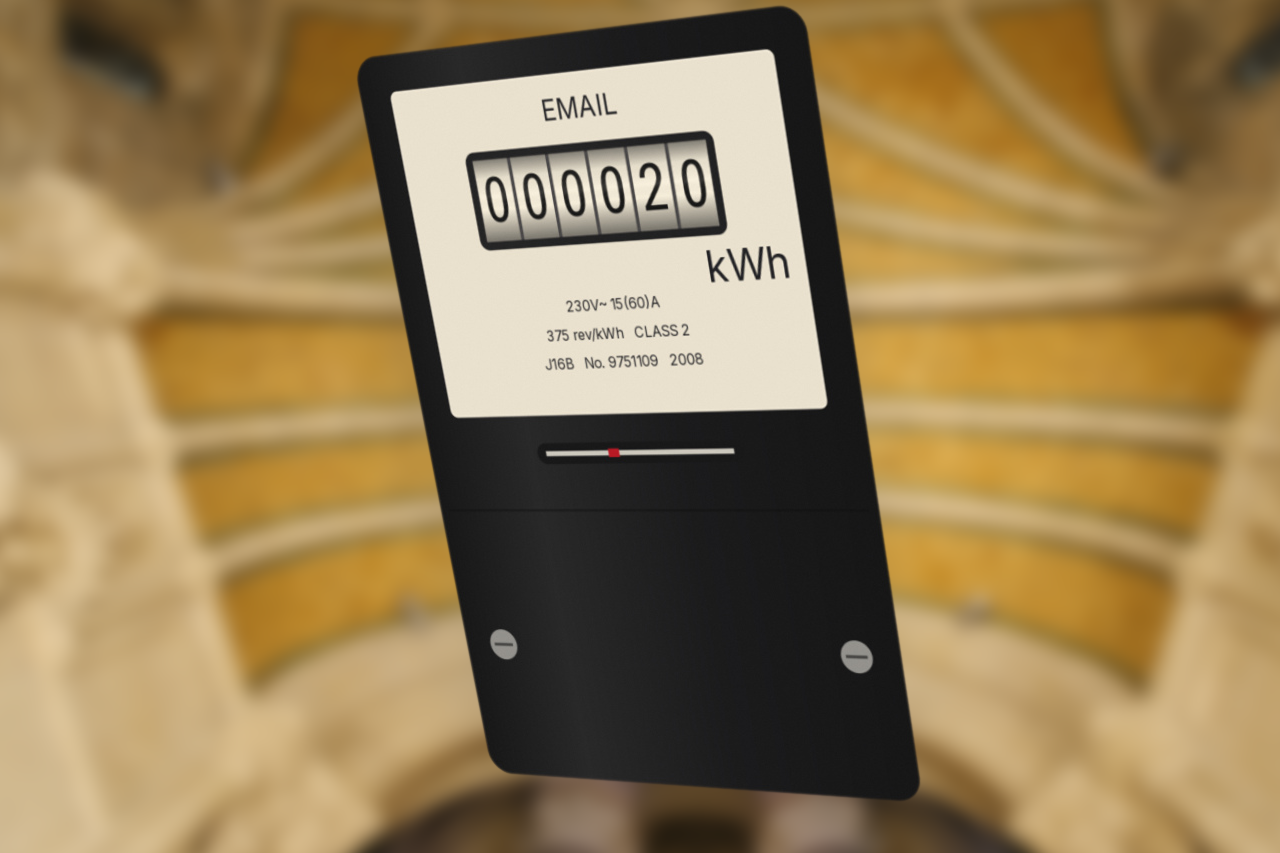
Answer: 20
